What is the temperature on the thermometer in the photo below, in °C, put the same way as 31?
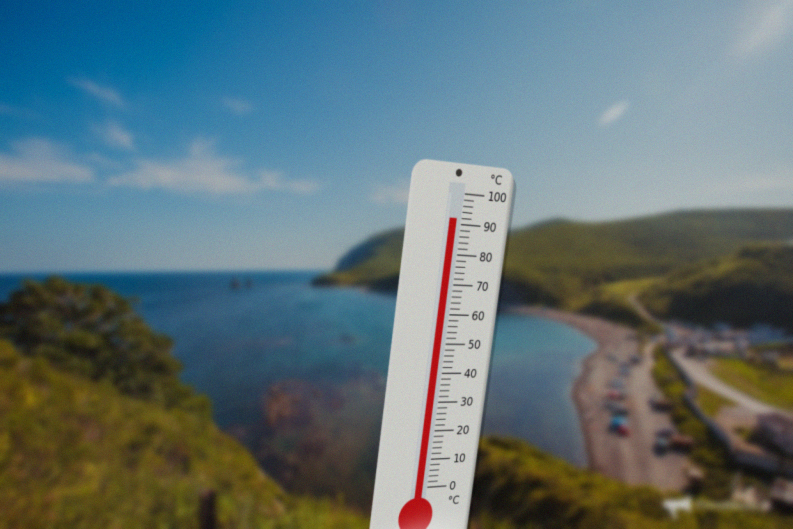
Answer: 92
